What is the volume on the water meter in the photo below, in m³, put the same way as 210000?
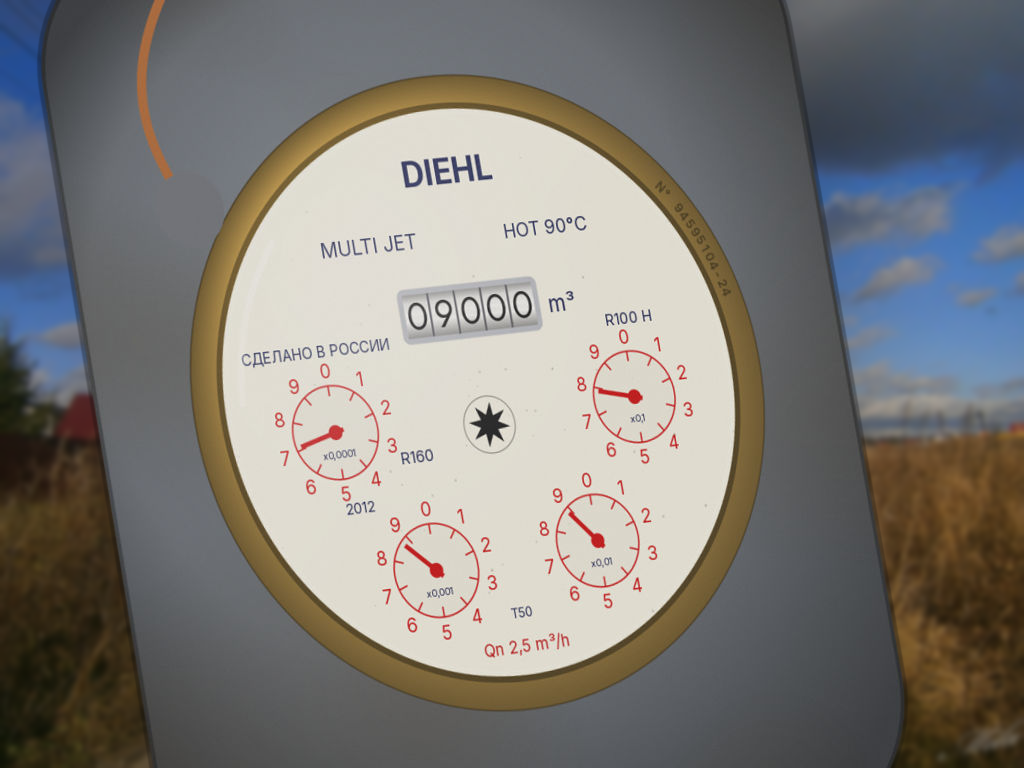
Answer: 9000.7887
